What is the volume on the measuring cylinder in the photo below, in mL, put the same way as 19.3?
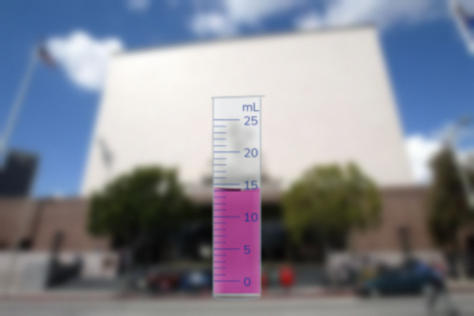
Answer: 14
